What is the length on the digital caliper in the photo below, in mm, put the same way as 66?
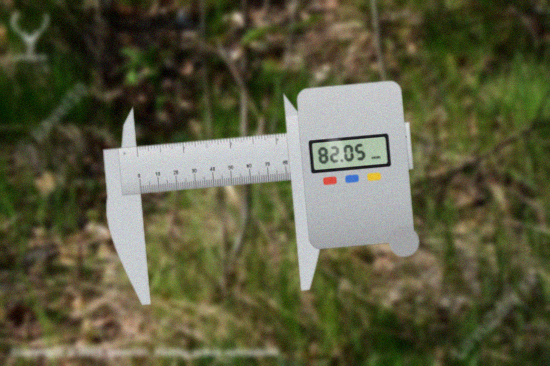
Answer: 82.05
